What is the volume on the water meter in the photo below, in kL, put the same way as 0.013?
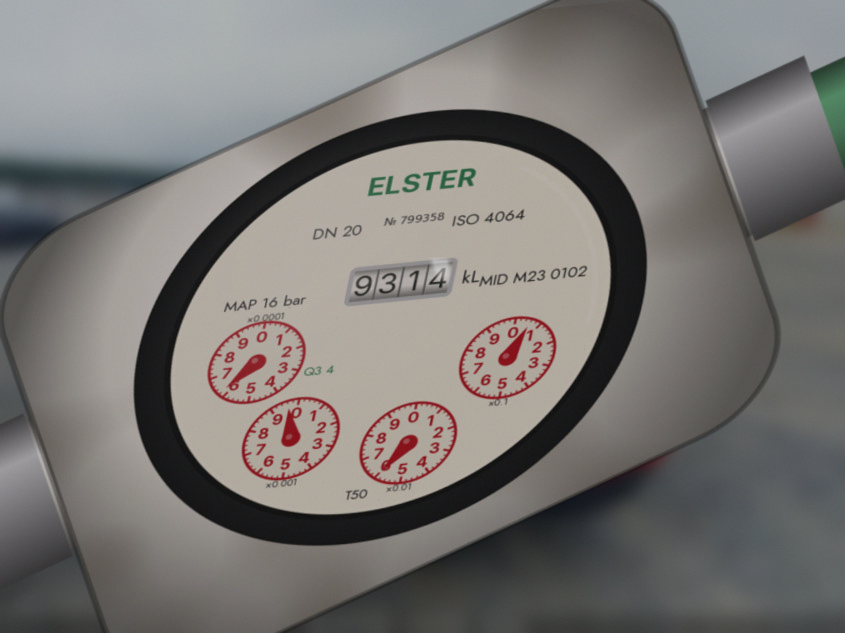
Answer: 9314.0596
